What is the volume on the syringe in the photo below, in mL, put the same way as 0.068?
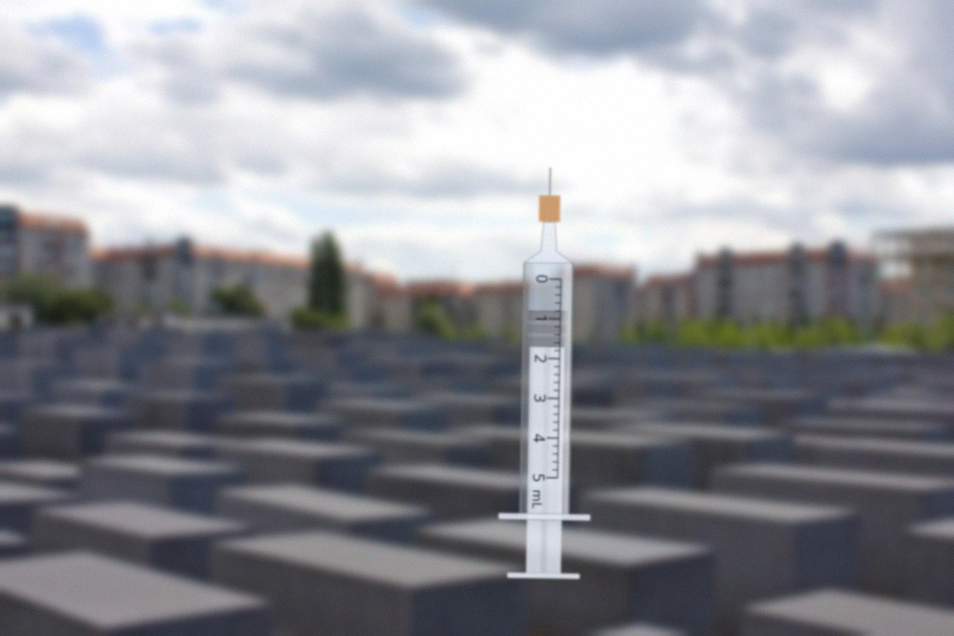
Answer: 0.8
